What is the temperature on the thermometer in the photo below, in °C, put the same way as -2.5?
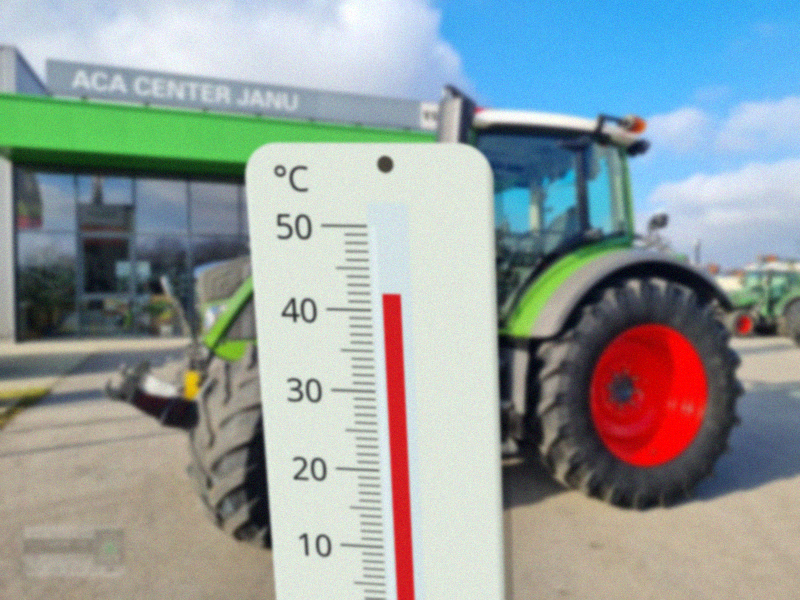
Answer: 42
